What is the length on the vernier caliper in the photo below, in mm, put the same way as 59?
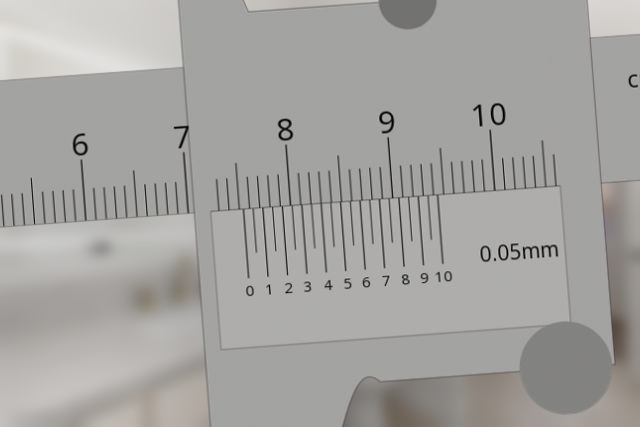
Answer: 75.4
